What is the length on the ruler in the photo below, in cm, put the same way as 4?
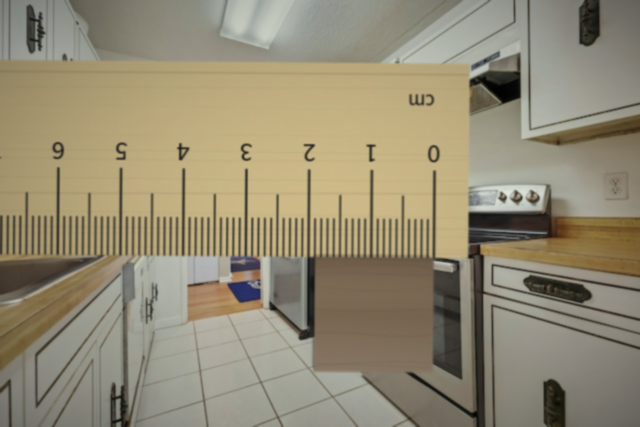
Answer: 1.9
